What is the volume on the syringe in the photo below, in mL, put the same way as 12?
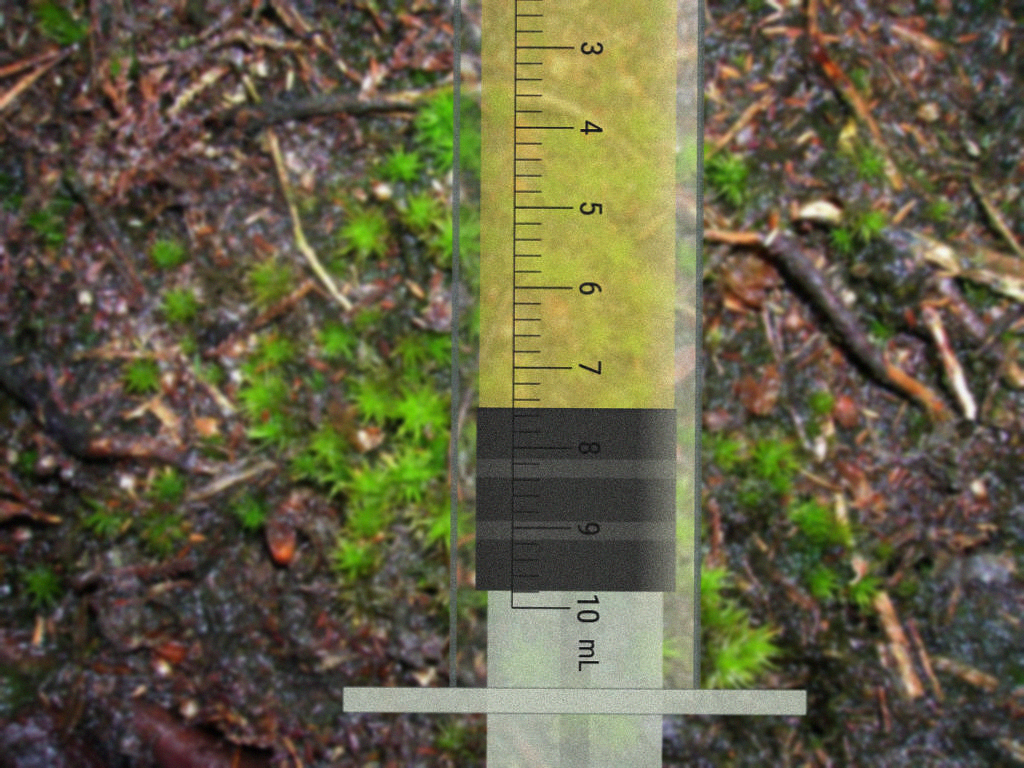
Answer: 7.5
